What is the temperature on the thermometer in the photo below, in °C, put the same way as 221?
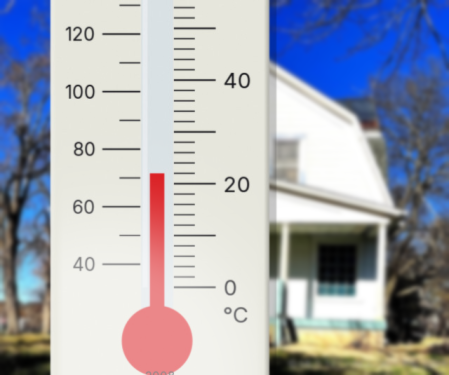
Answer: 22
